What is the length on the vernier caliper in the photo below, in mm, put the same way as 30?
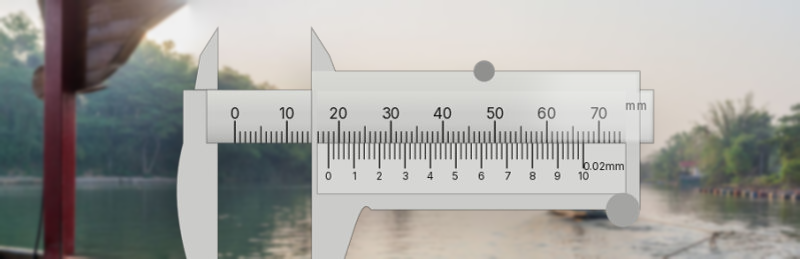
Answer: 18.0
